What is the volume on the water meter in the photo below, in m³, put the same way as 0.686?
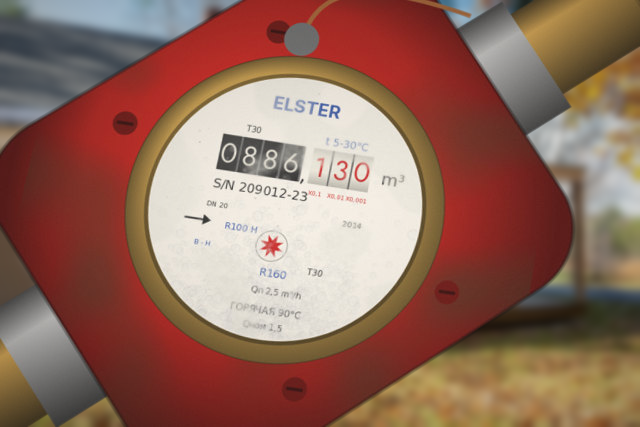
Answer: 886.130
